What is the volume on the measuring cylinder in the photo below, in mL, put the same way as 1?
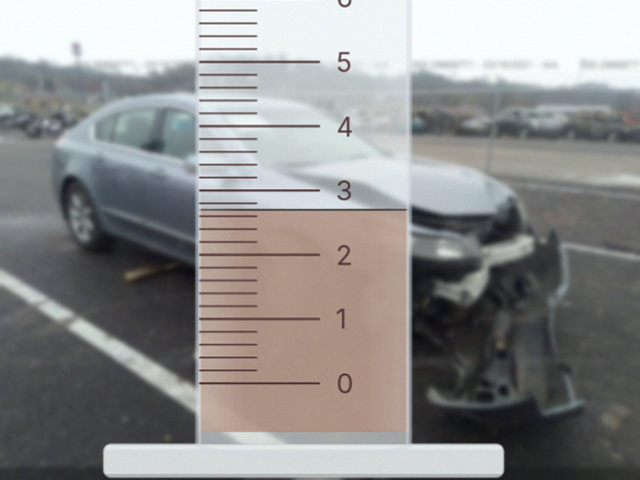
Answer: 2.7
